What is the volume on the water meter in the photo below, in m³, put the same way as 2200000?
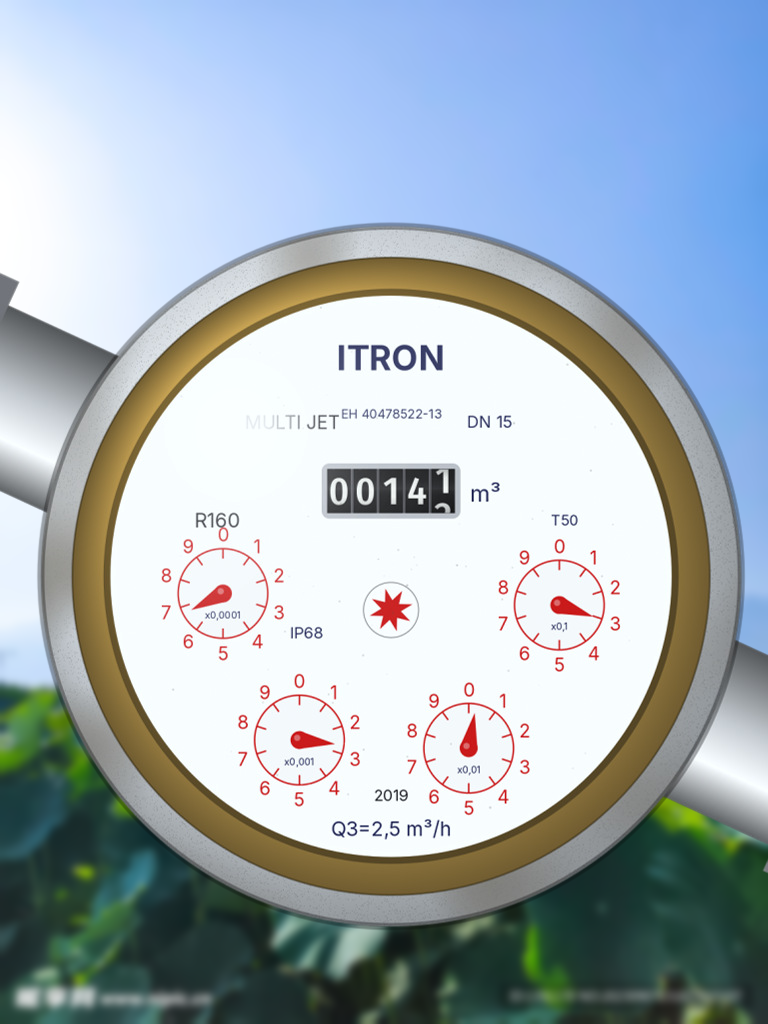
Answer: 141.3026
